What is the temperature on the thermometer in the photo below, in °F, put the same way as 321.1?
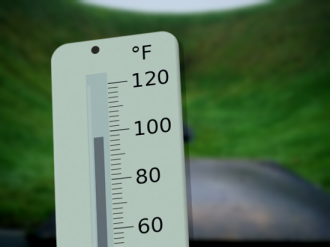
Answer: 98
